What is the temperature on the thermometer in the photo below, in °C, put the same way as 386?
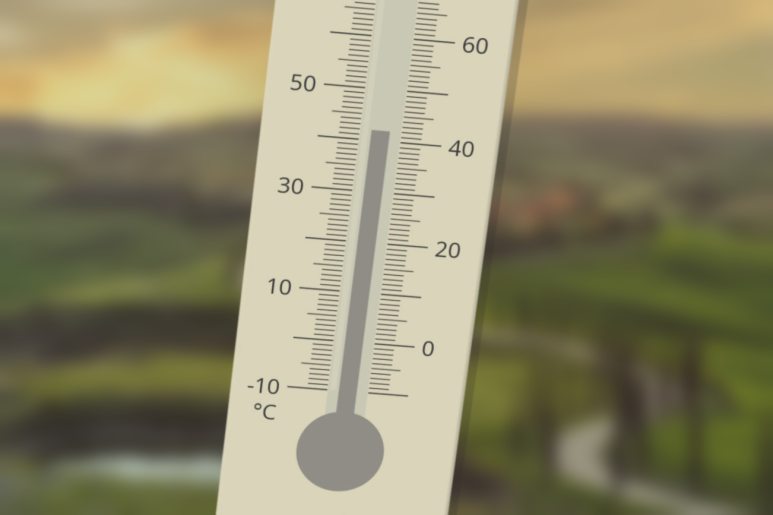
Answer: 42
